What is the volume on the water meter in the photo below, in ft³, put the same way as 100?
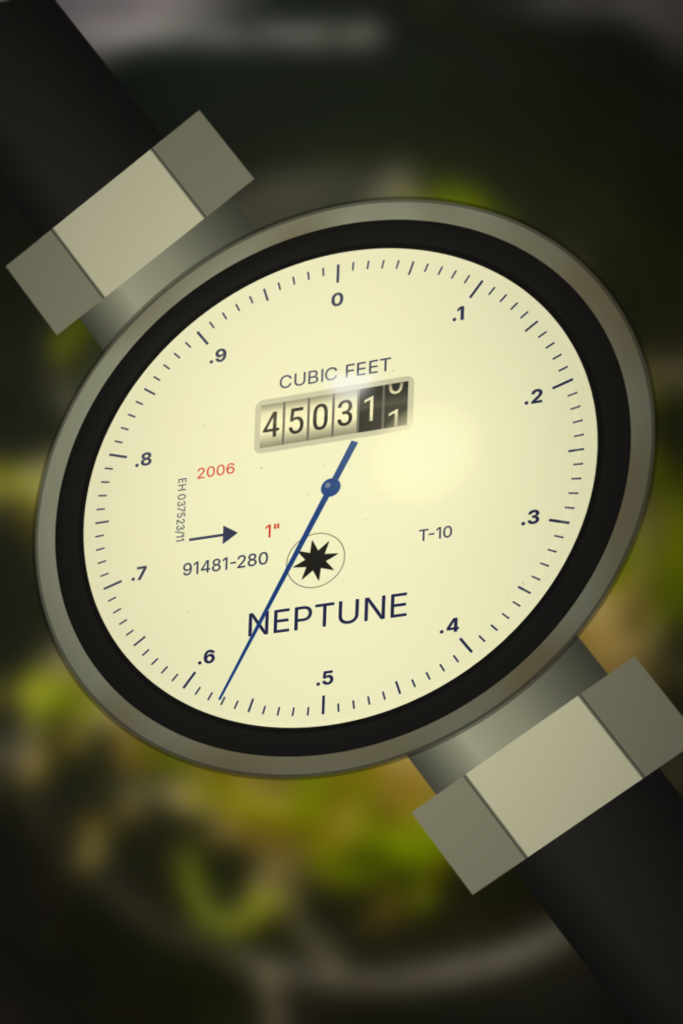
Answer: 450310.57
